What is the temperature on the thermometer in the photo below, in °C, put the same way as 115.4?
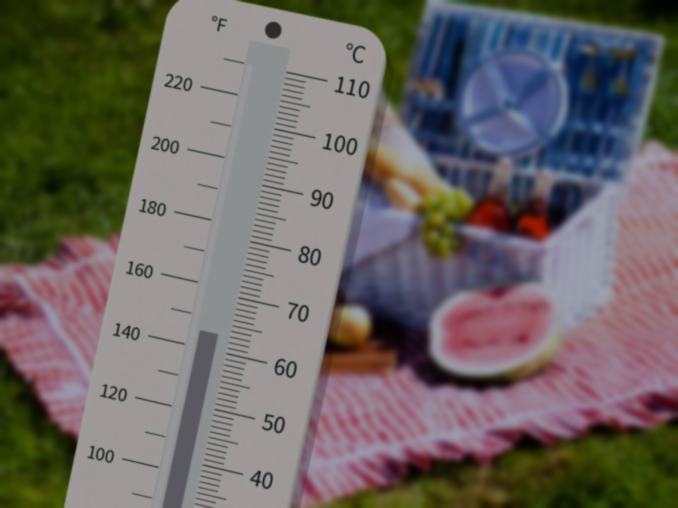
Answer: 63
